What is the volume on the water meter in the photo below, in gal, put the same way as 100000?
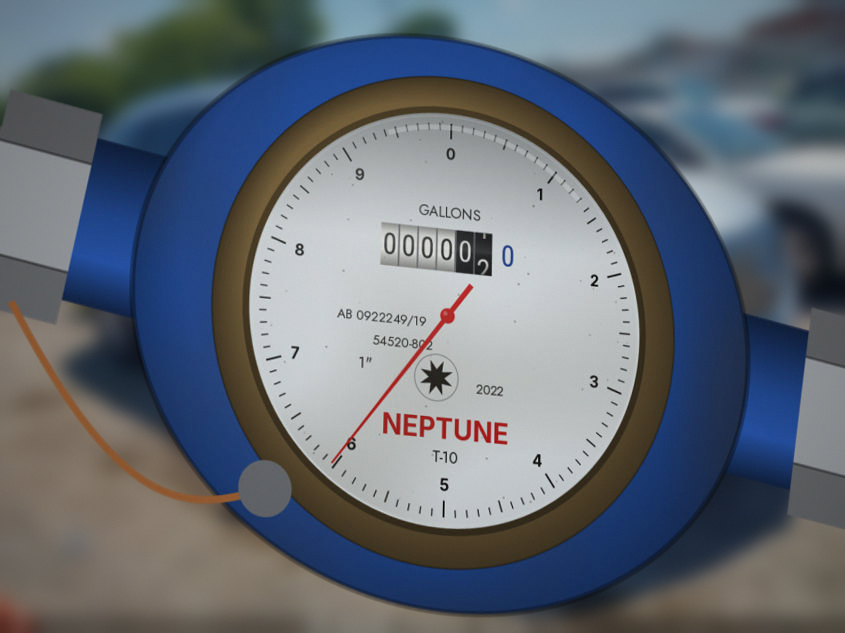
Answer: 16.0
